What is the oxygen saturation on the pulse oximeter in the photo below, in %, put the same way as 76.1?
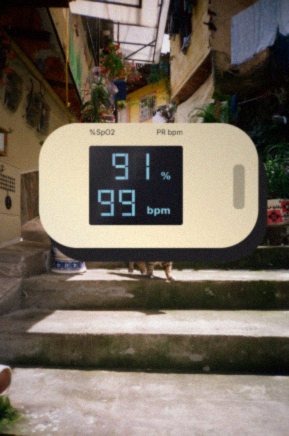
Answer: 91
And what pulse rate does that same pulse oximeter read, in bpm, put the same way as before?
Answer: 99
